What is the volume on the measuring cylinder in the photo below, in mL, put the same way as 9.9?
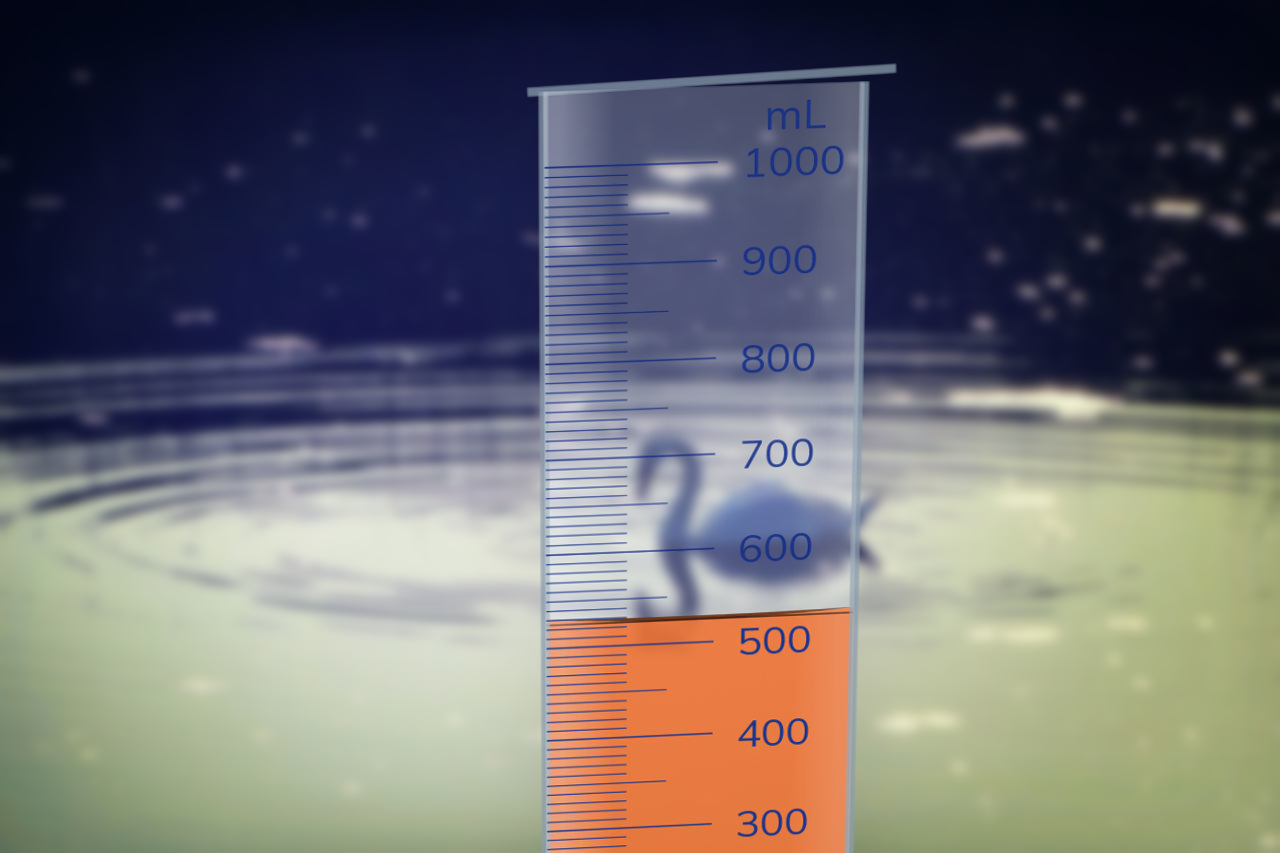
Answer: 525
